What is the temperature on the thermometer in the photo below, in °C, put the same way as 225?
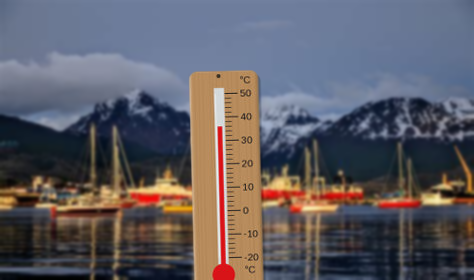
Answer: 36
